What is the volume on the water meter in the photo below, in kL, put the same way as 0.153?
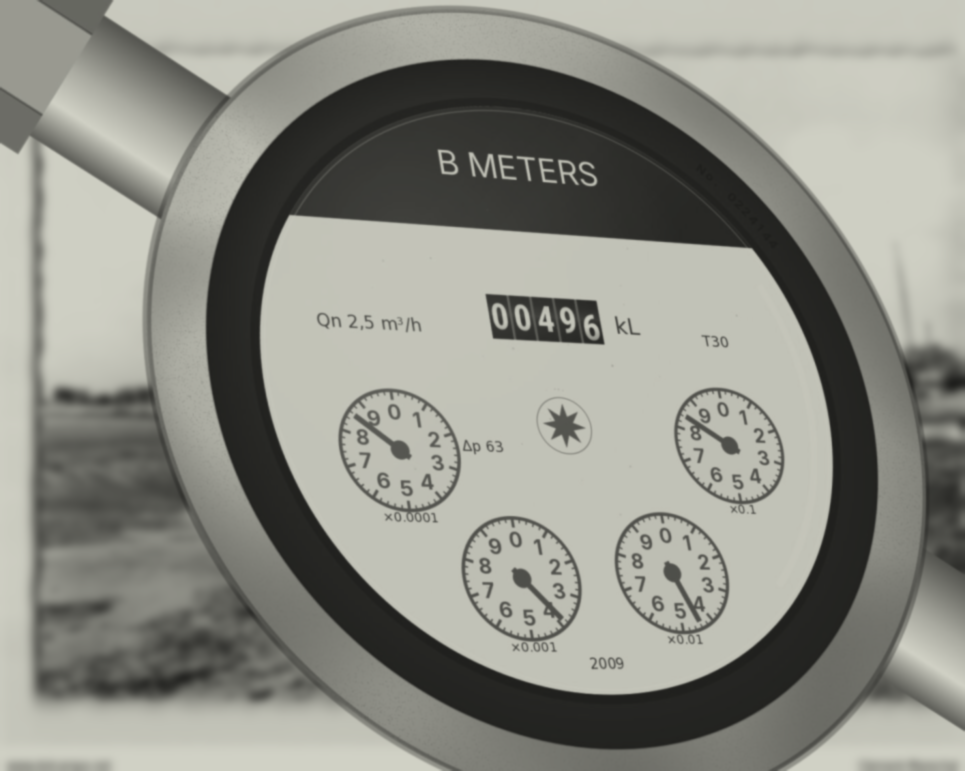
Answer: 495.8438
